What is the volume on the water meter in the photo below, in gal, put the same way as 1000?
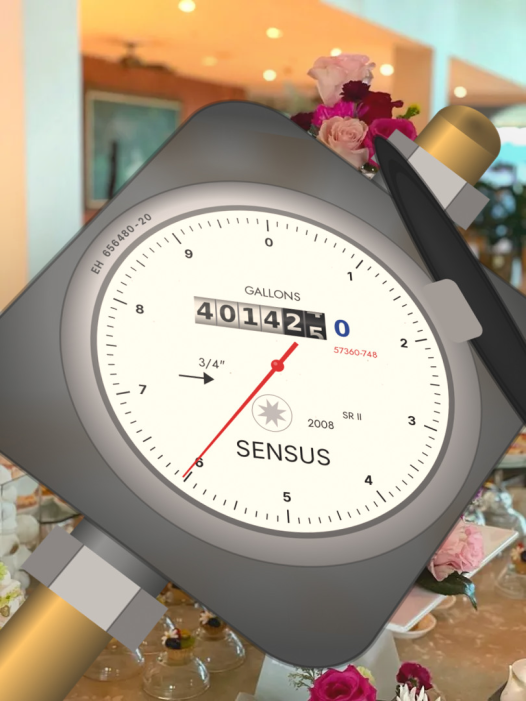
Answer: 4014246.0
